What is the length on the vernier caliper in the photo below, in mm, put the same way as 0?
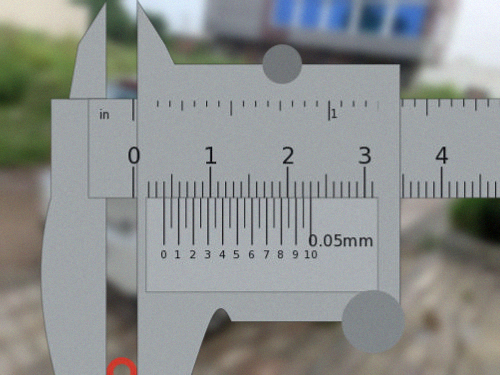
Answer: 4.0
